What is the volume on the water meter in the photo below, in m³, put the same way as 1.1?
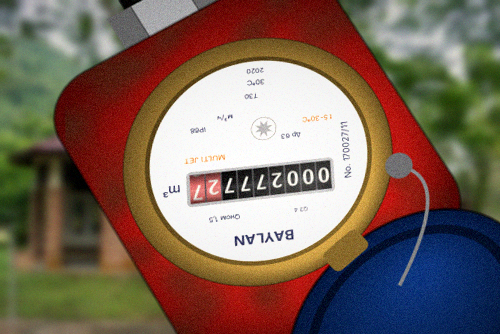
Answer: 2777.27
